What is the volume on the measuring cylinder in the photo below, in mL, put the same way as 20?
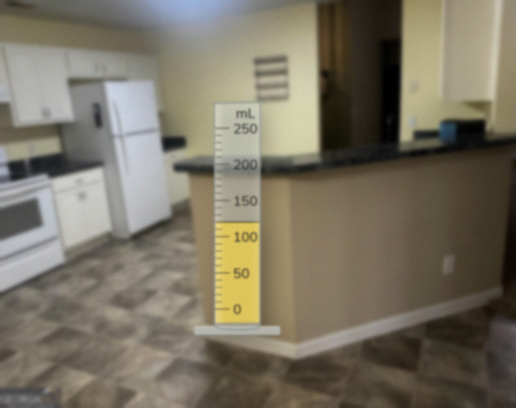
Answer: 120
